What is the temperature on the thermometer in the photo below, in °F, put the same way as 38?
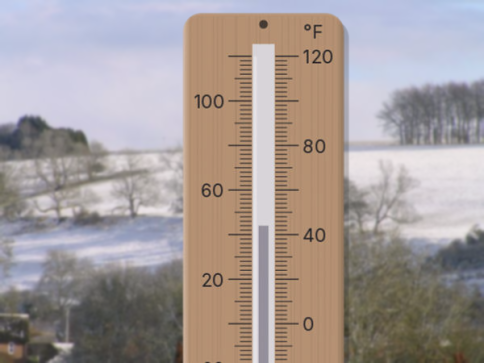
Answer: 44
